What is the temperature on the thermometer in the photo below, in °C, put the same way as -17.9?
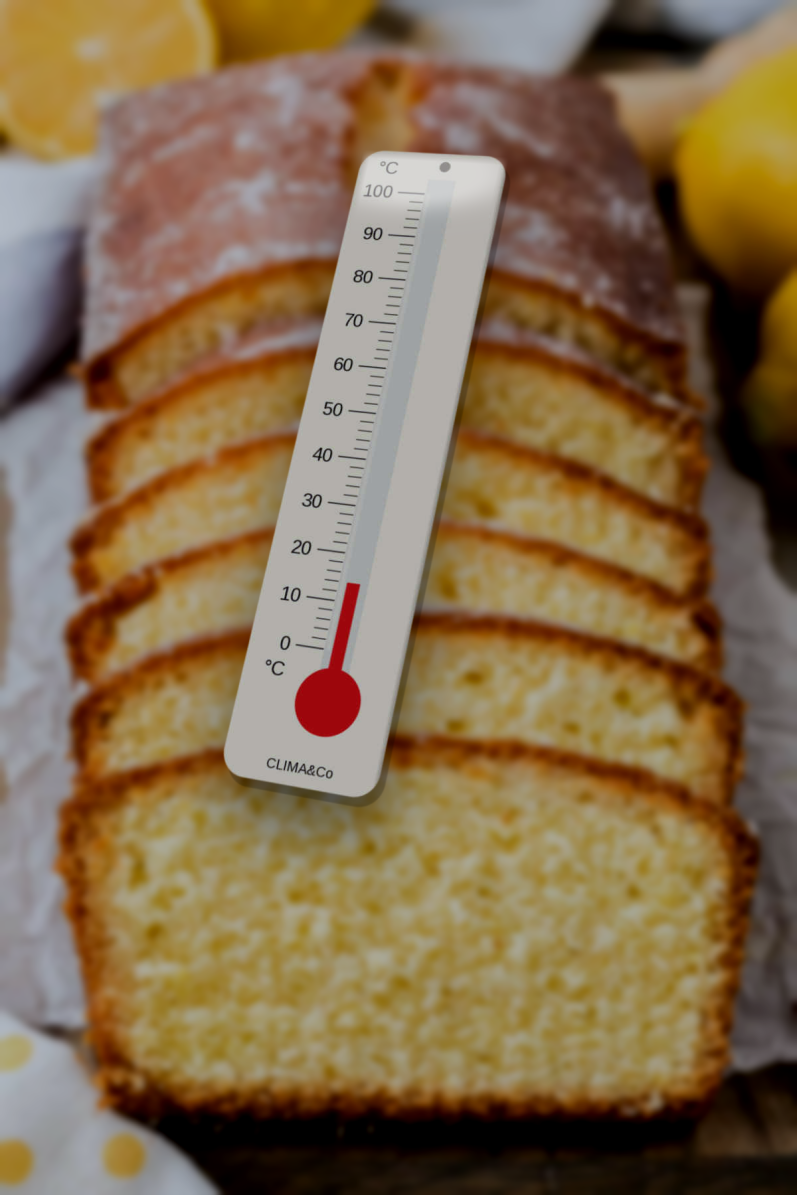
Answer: 14
